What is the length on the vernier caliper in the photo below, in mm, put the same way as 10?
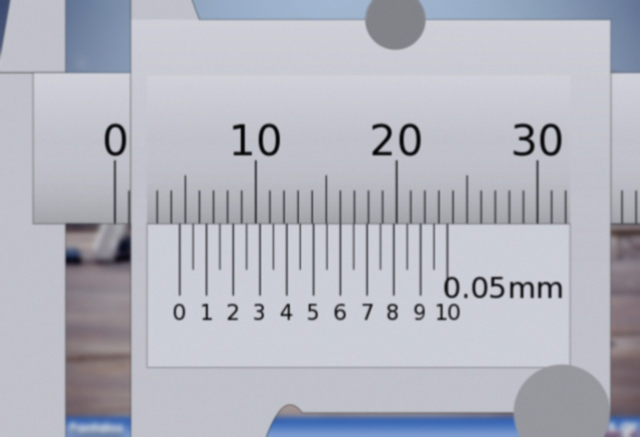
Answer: 4.6
